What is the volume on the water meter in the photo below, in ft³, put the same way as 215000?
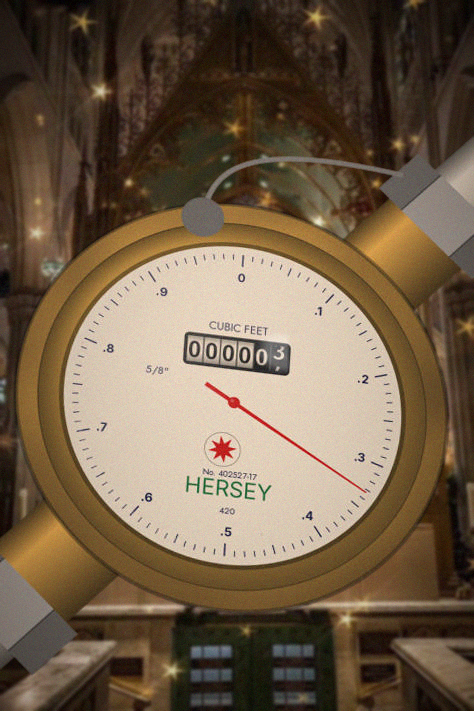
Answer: 3.33
